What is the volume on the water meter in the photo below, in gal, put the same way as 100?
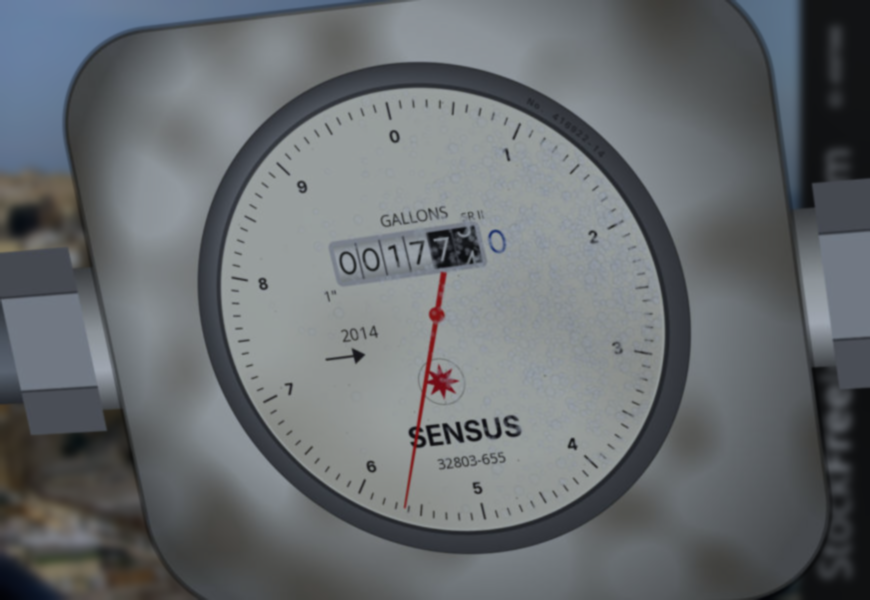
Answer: 17735.6
